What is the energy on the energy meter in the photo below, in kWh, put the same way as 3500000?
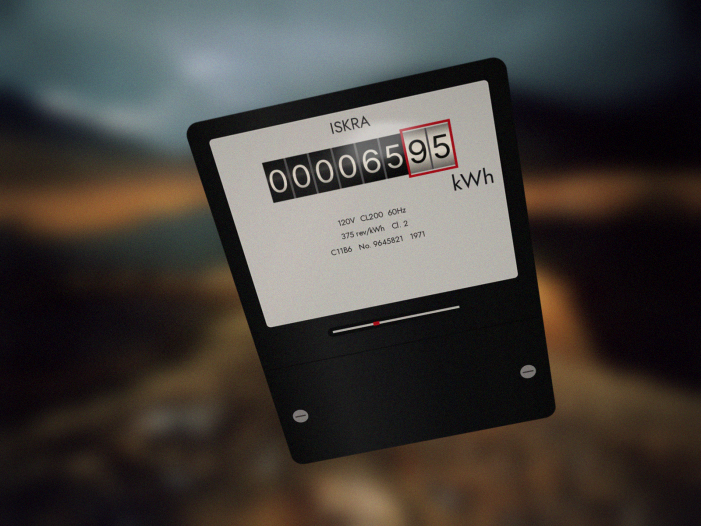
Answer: 65.95
